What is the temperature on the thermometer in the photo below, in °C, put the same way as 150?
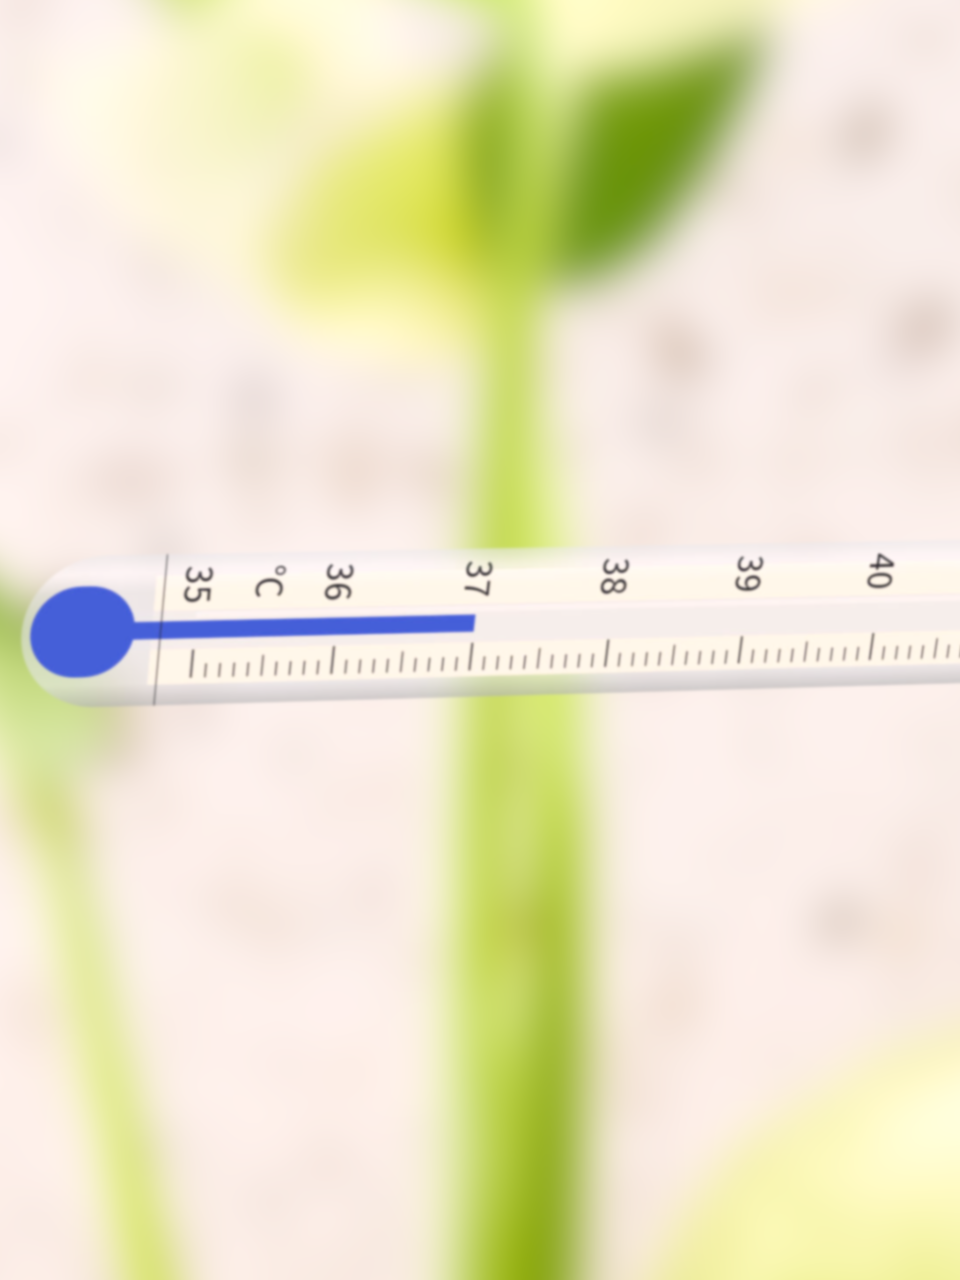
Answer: 37
